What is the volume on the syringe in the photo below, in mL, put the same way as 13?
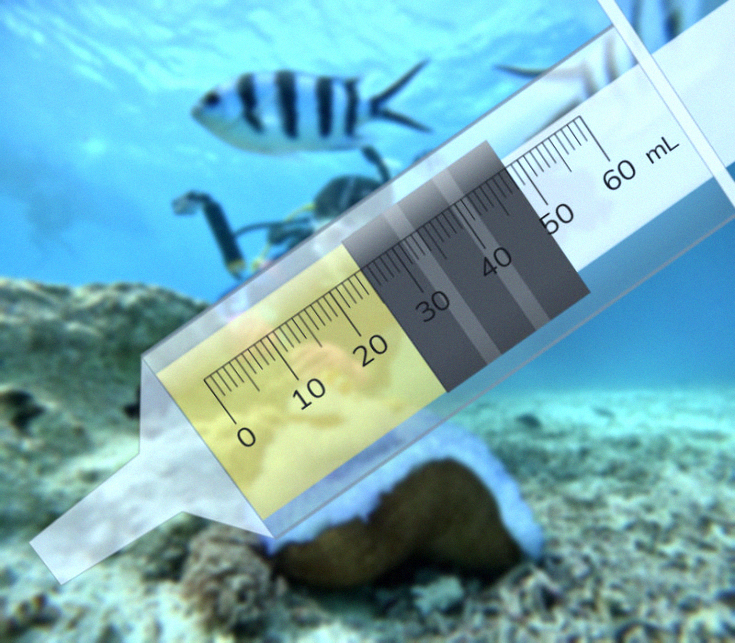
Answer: 25
